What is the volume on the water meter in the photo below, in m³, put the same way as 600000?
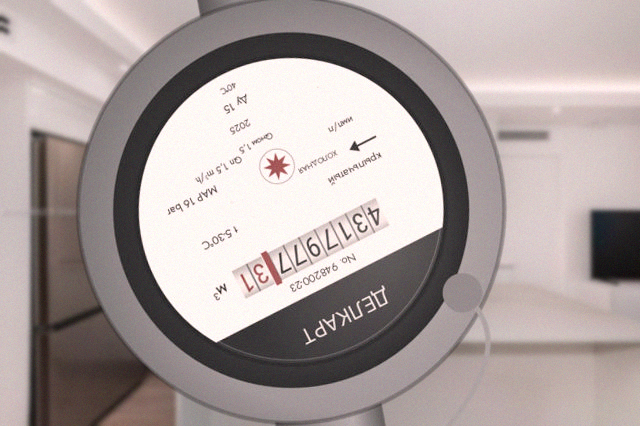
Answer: 4317977.31
